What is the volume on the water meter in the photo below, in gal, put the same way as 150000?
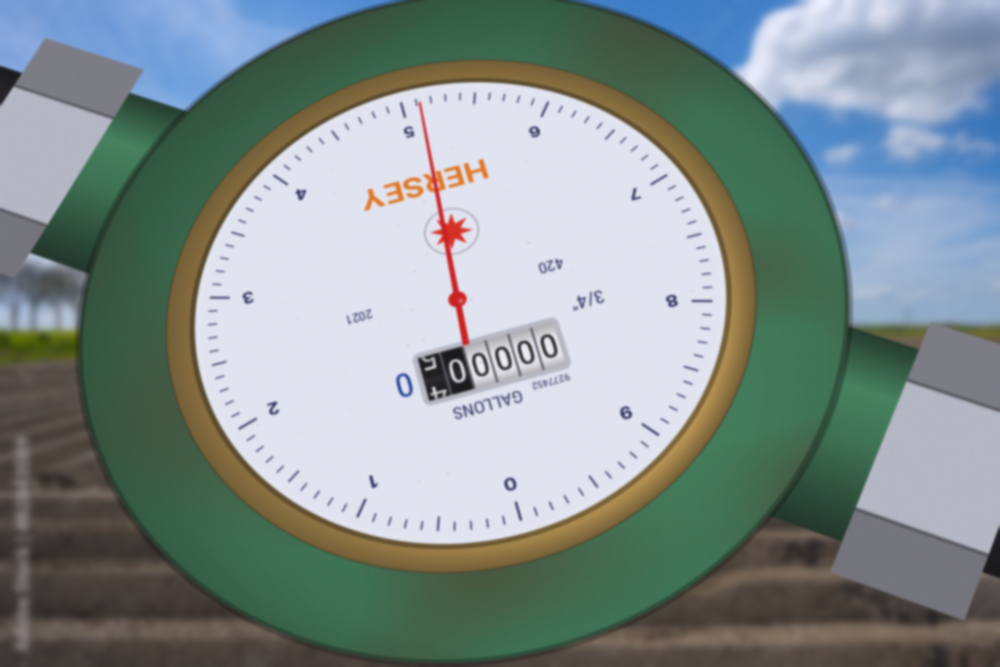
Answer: 45.1
